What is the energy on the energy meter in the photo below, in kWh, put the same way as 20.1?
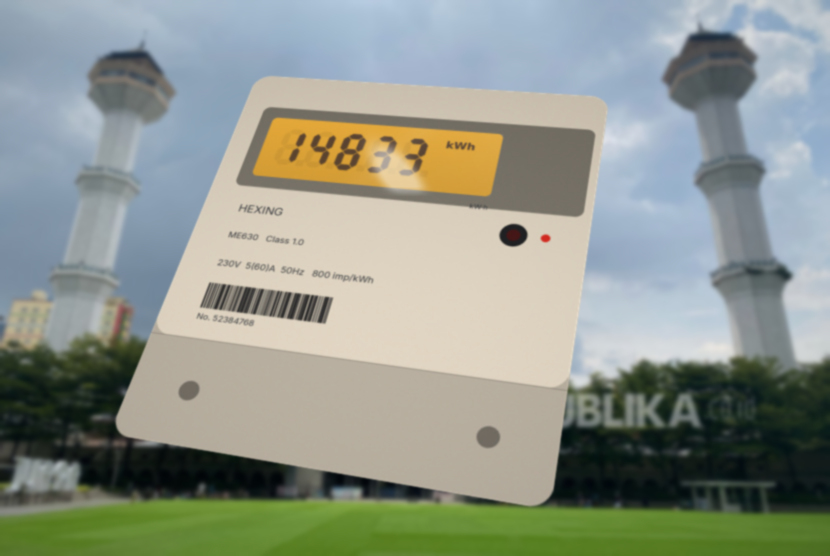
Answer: 14833
